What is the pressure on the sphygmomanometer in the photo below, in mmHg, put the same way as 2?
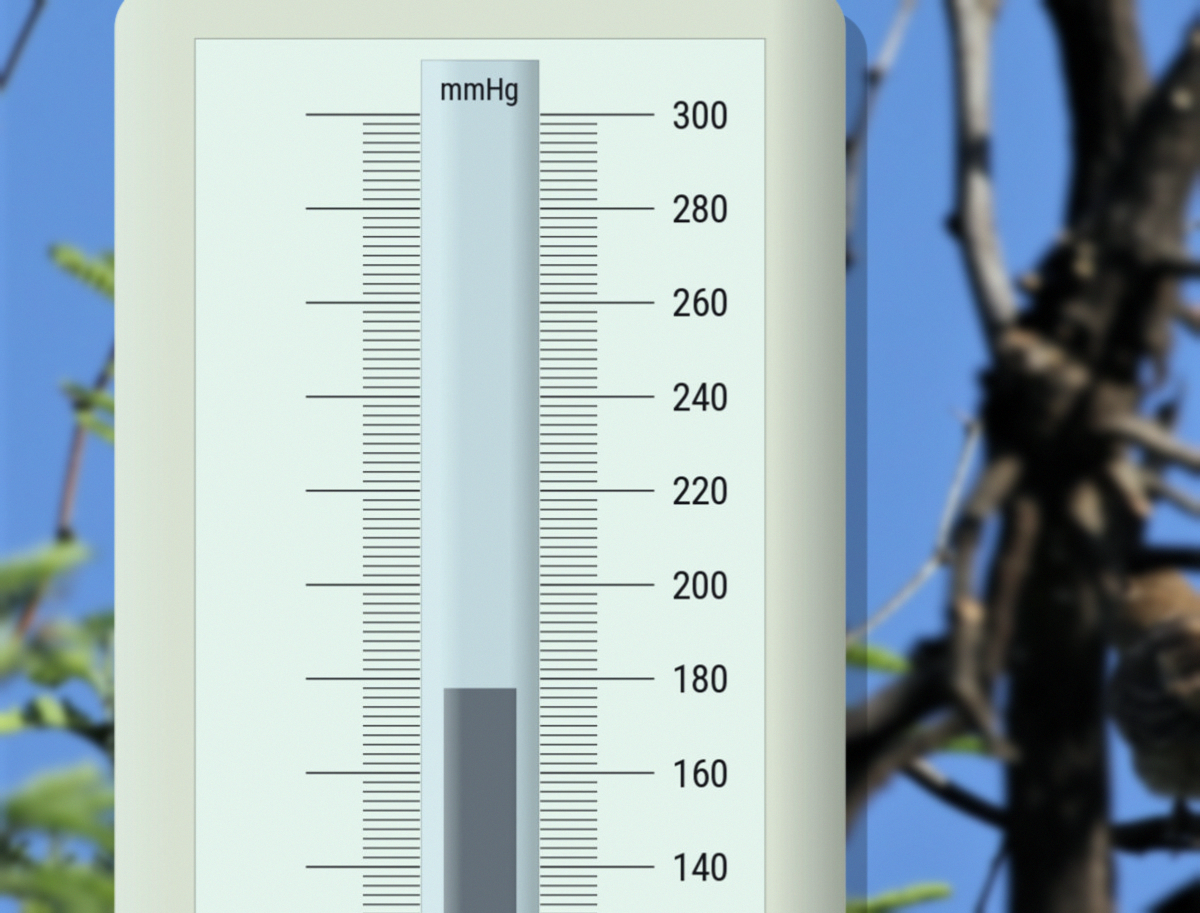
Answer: 178
